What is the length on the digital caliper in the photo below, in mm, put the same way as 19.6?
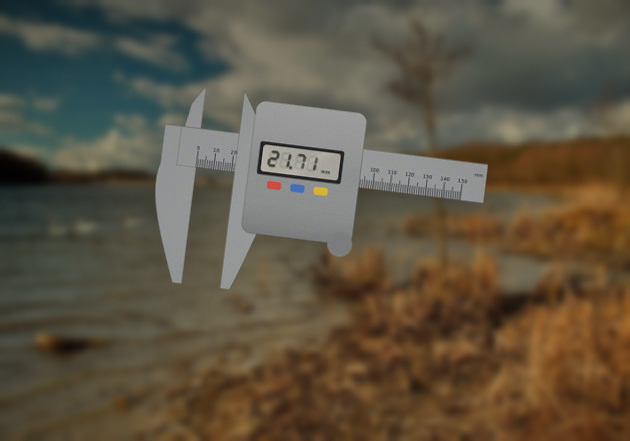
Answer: 21.71
